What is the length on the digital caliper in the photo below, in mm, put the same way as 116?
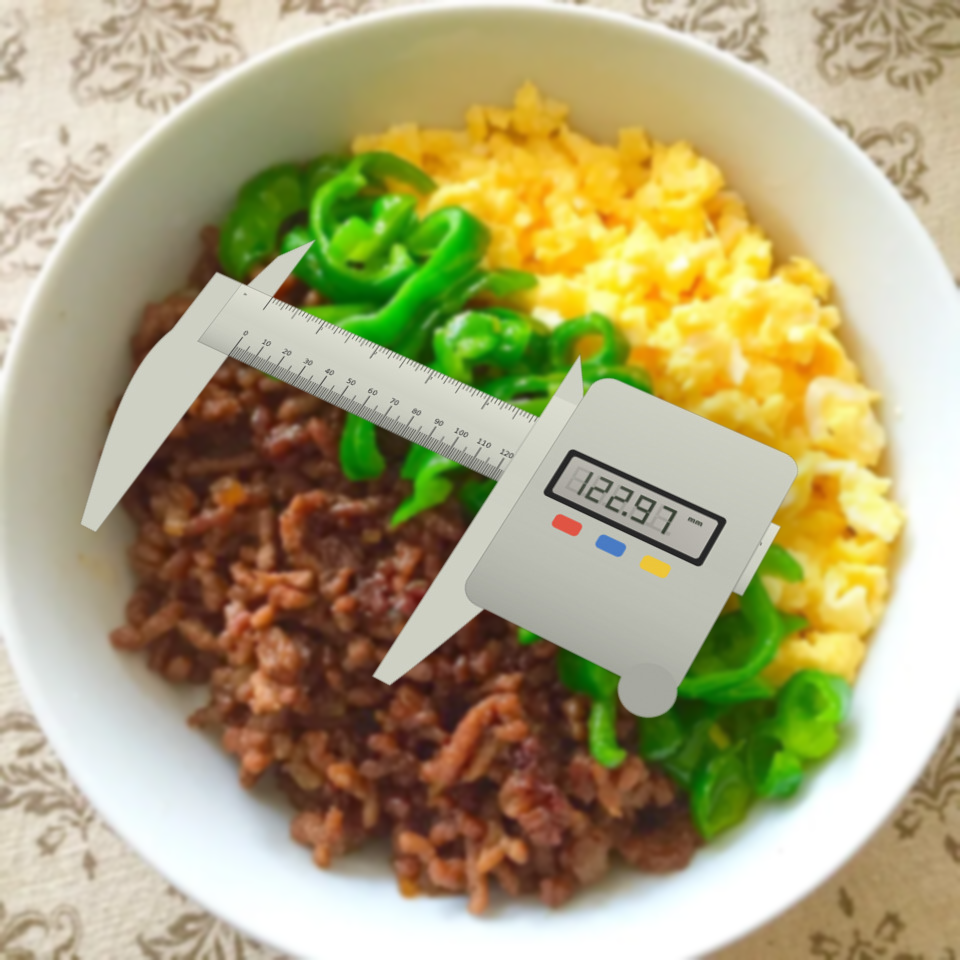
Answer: 122.97
